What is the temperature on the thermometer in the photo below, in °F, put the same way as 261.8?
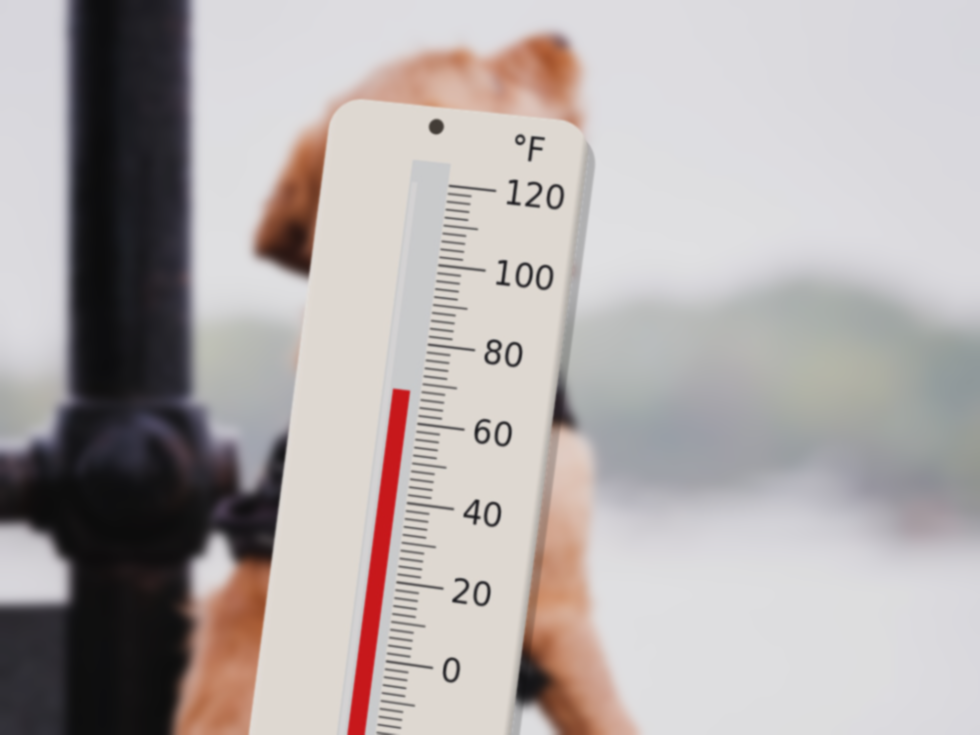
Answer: 68
